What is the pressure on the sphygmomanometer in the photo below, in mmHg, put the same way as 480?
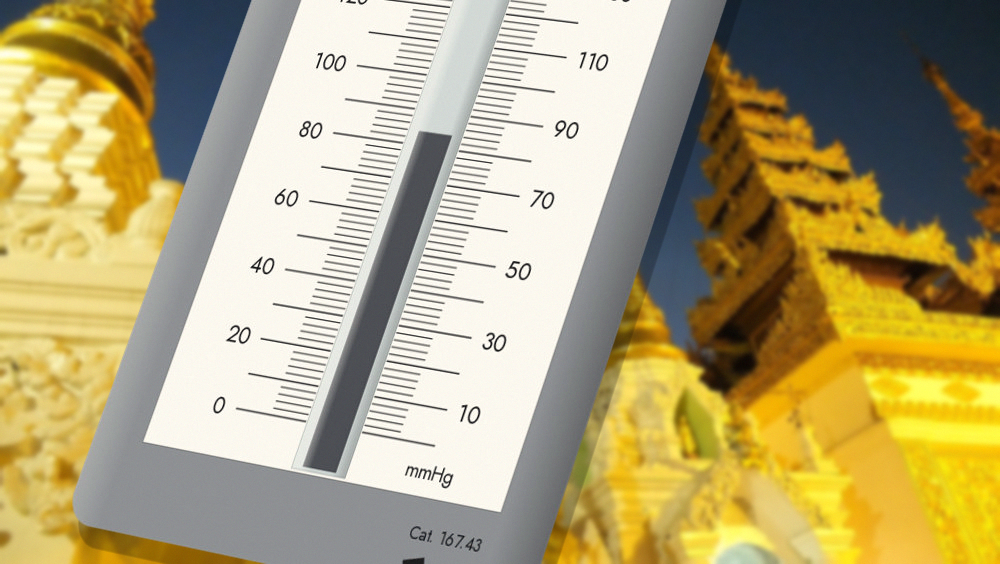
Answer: 84
